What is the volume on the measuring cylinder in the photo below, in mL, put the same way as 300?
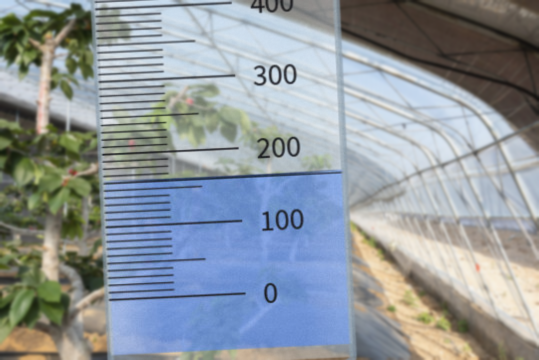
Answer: 160
